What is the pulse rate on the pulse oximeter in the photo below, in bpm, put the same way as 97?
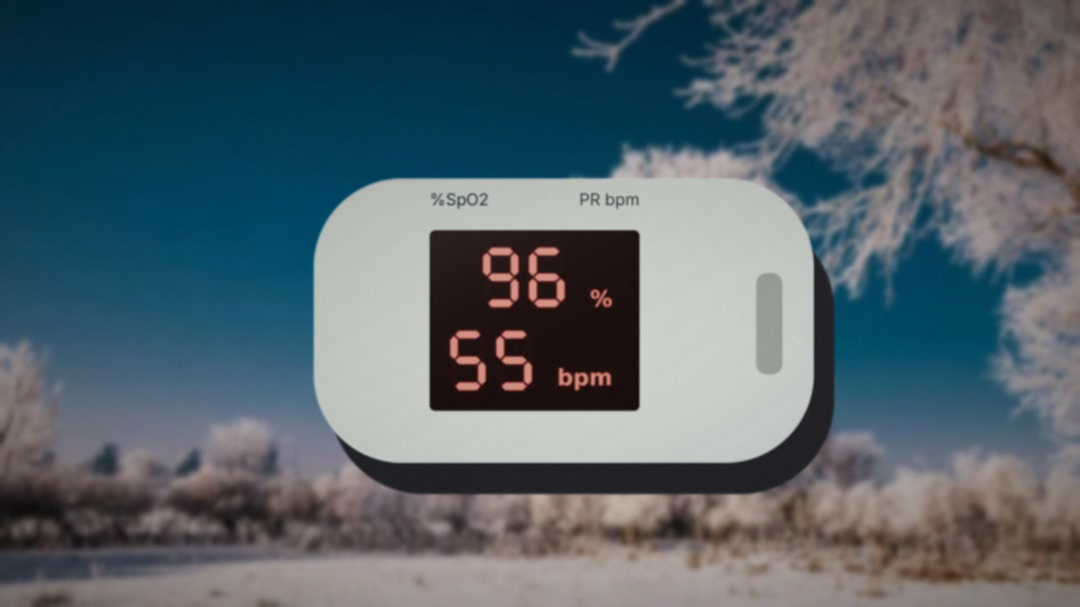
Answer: 55
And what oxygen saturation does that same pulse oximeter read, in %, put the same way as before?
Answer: 96
